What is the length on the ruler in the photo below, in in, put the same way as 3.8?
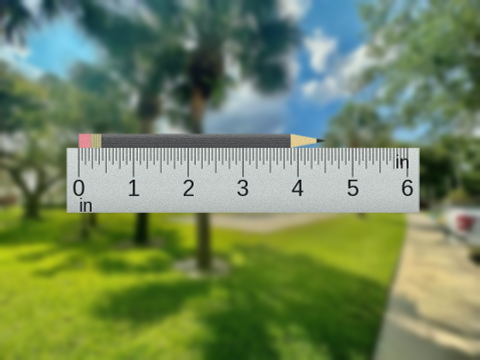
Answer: 4.5
